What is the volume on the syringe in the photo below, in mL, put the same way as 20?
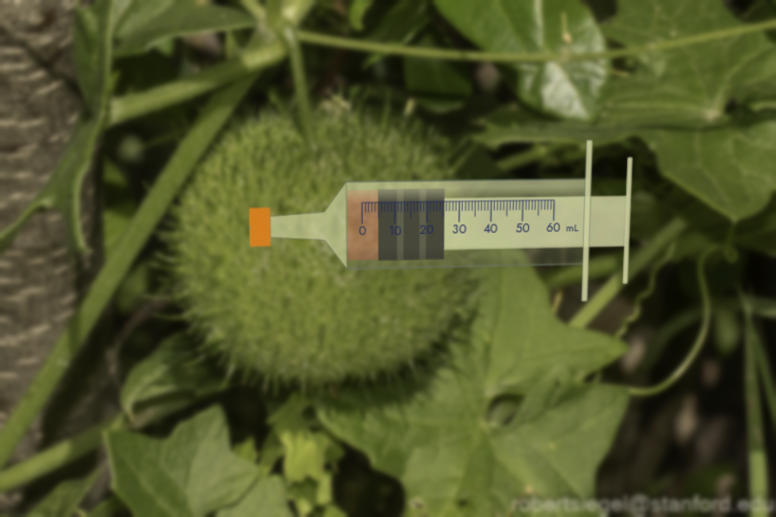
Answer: 5
